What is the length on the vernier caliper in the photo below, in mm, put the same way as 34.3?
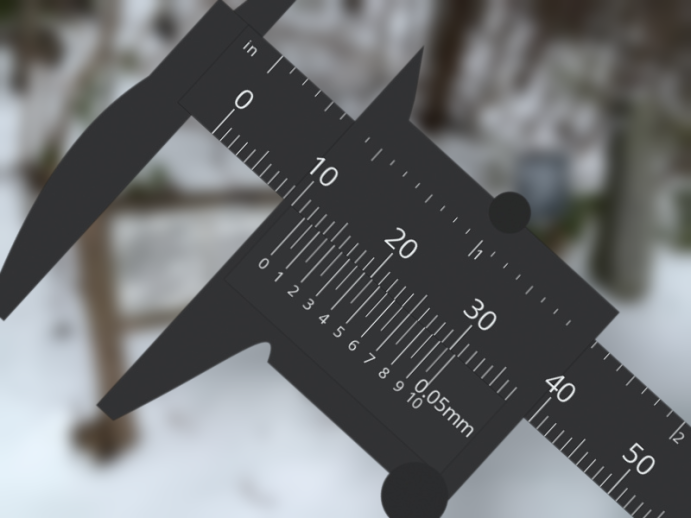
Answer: 11.7
